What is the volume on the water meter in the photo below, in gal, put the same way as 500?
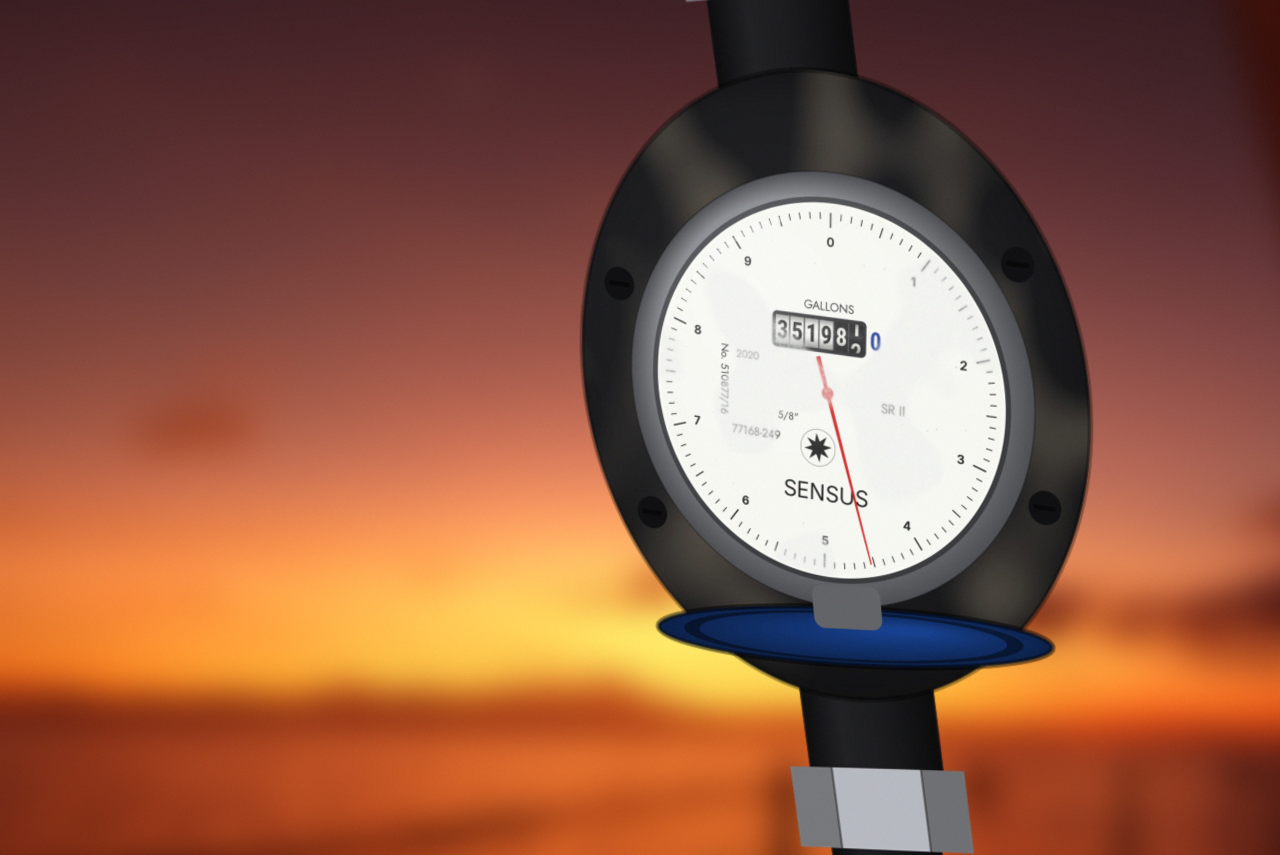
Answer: 3519814.5
